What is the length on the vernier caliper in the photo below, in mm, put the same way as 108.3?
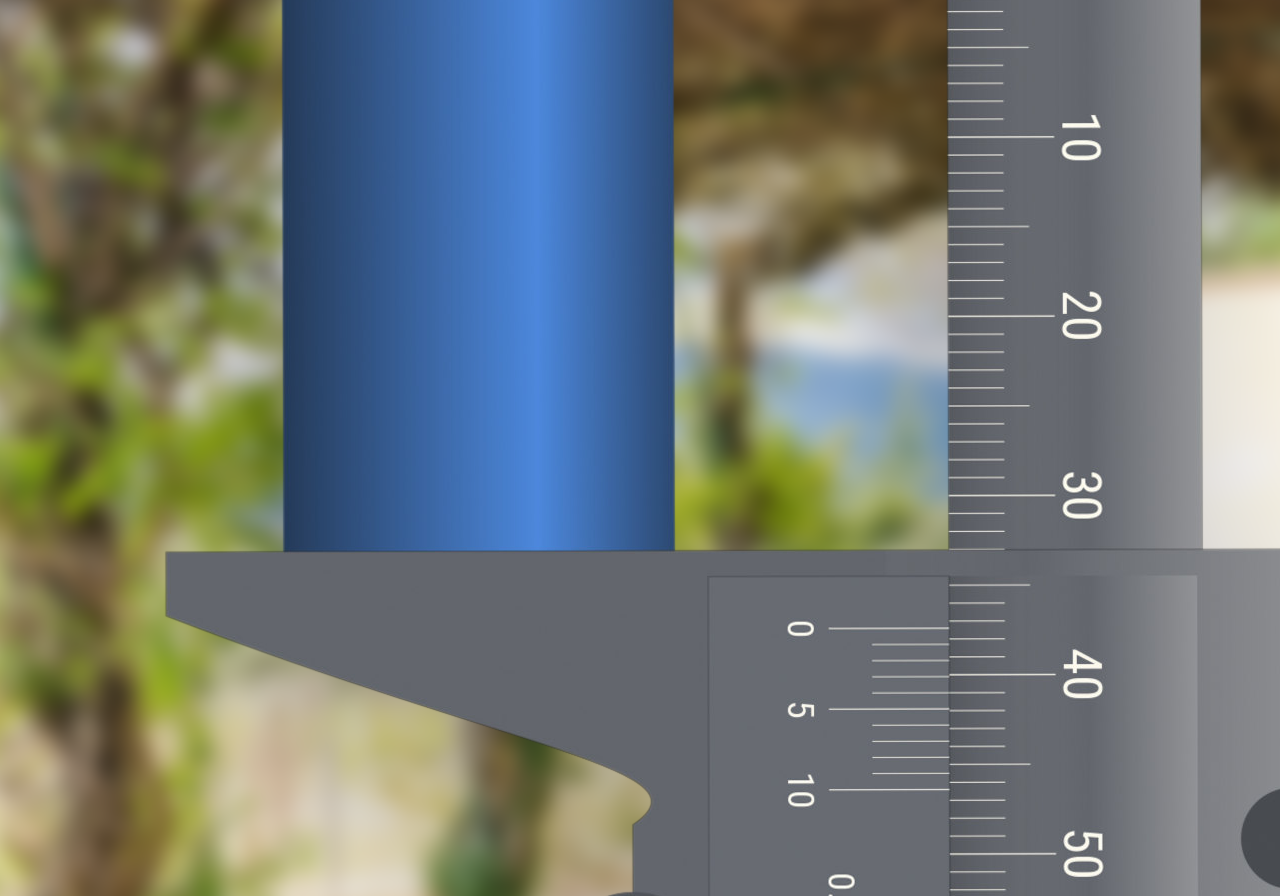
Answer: 37.4
